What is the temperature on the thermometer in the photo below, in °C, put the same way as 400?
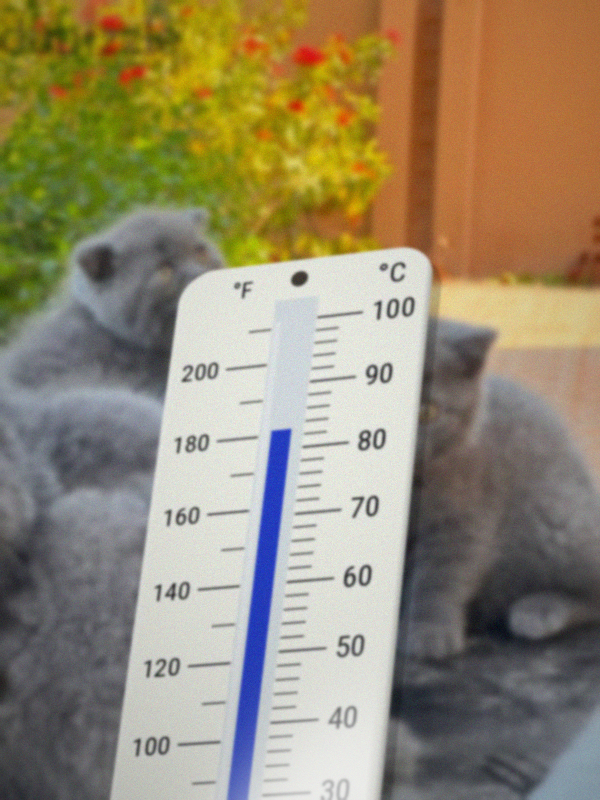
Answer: 83
